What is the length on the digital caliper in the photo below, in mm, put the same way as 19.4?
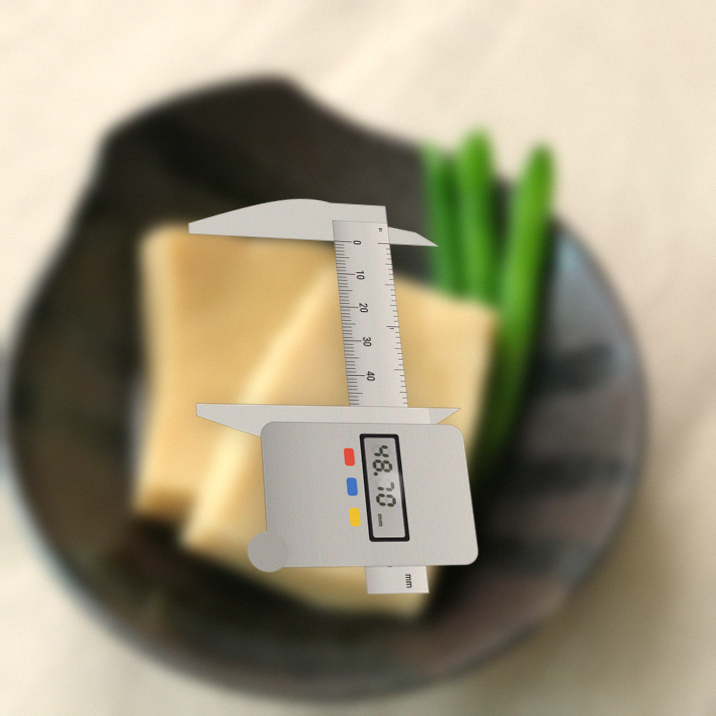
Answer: 48.70
